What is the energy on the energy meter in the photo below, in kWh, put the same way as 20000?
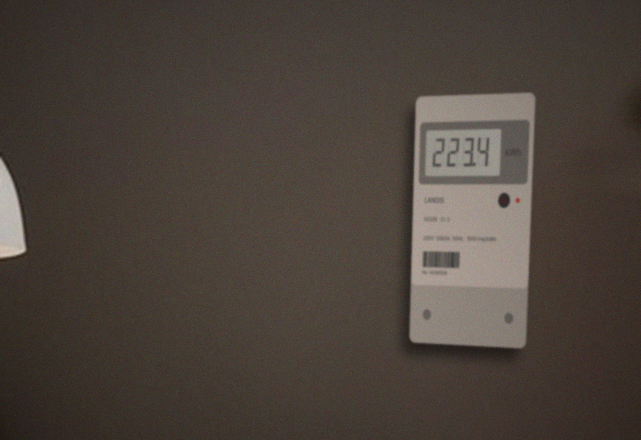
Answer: 223.4
